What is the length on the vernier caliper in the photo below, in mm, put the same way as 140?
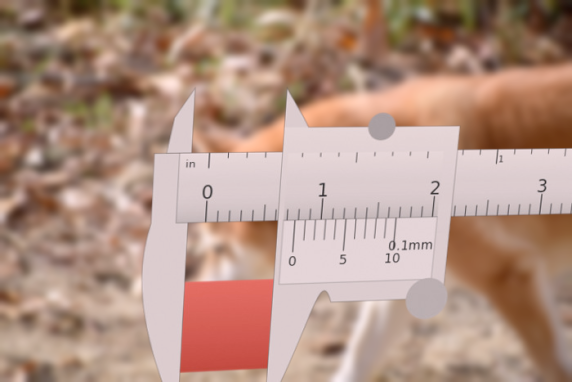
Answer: 7.7
